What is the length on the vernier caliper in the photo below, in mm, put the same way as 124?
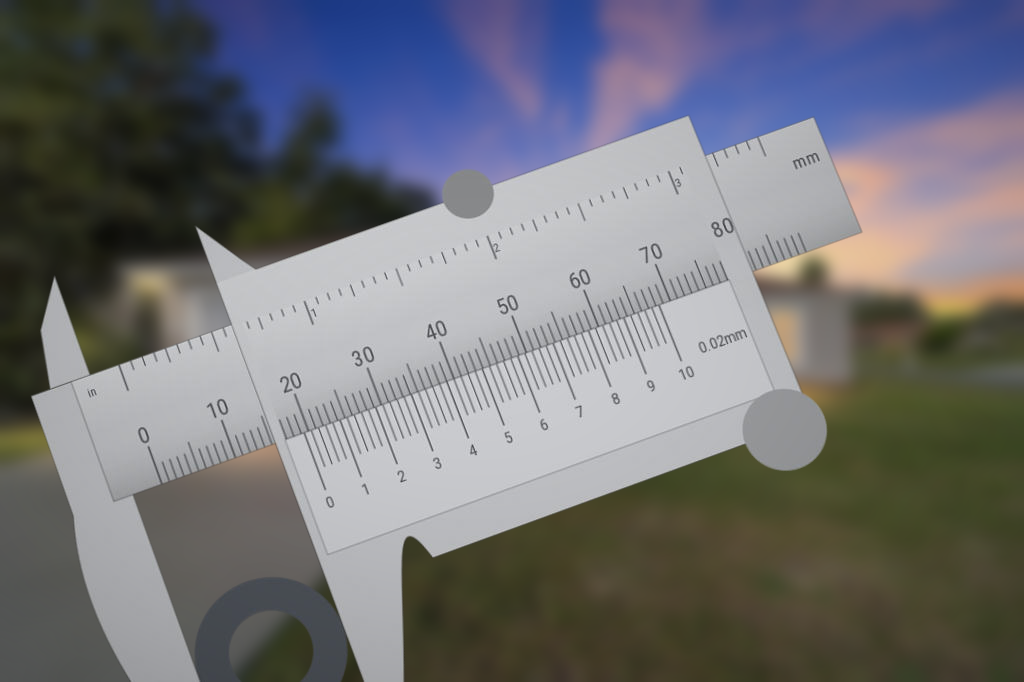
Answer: 19.4
